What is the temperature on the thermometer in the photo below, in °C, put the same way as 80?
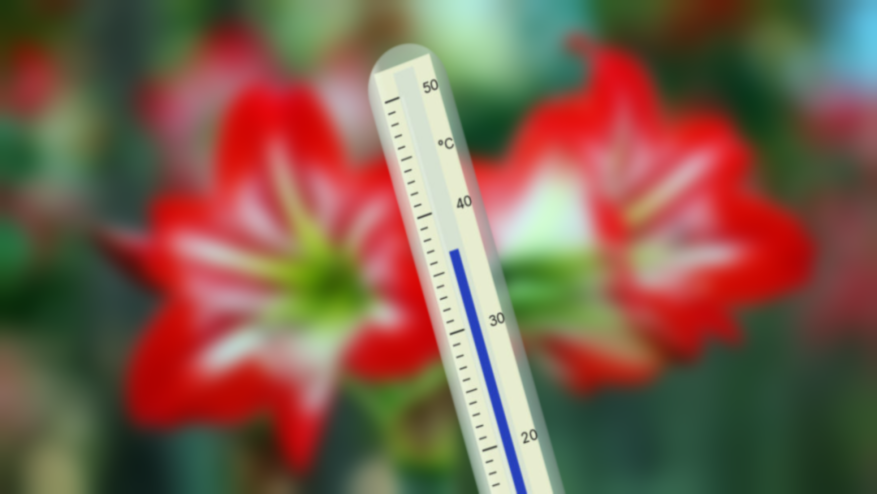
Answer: 36.5
